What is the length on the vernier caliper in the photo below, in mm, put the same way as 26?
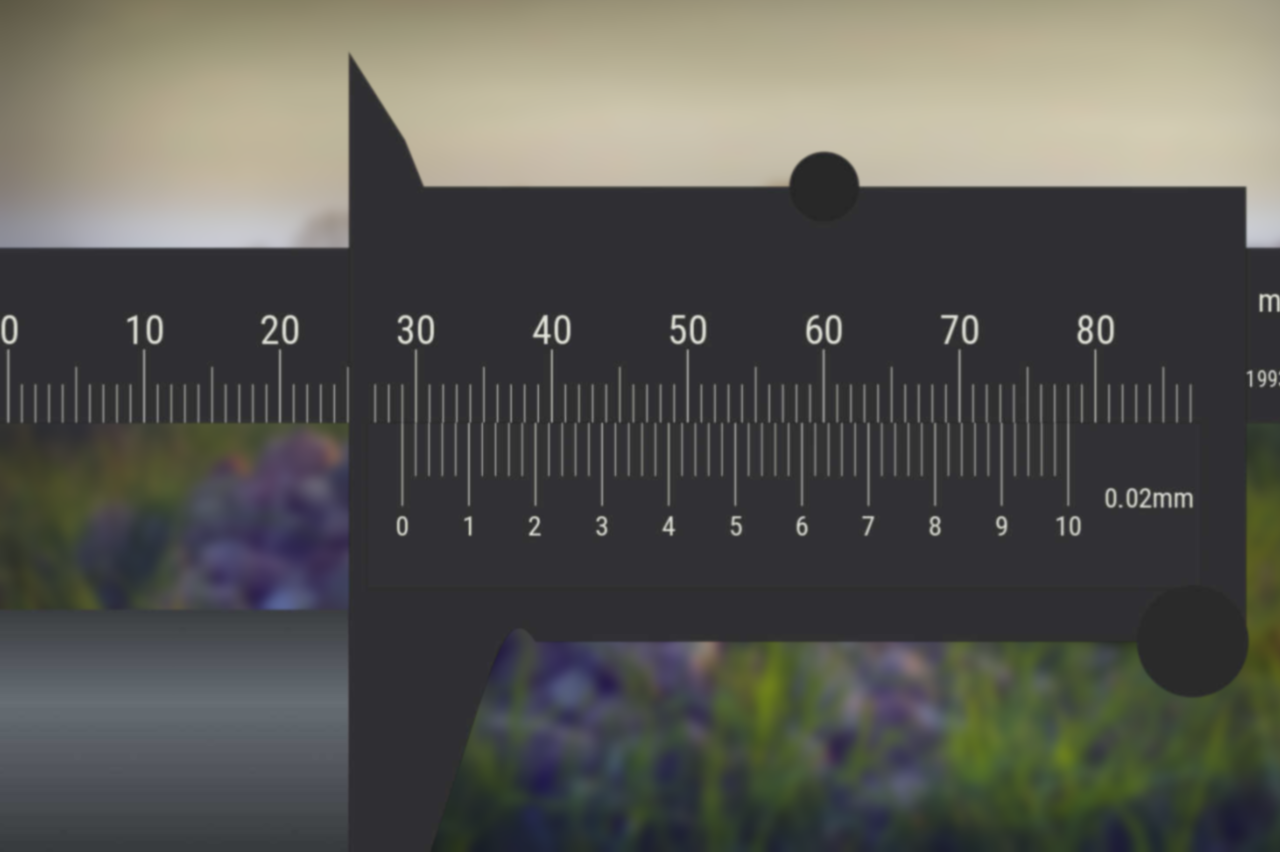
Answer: 29.0
